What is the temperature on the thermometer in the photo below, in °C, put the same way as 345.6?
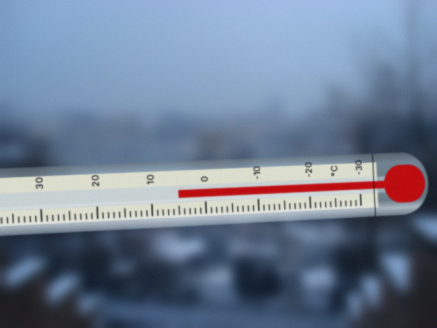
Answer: 5
